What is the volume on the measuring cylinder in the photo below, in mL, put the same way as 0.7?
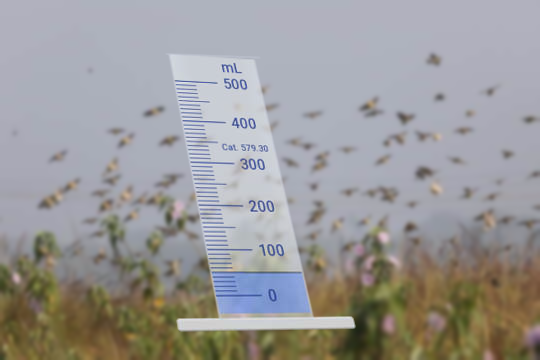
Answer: 50
